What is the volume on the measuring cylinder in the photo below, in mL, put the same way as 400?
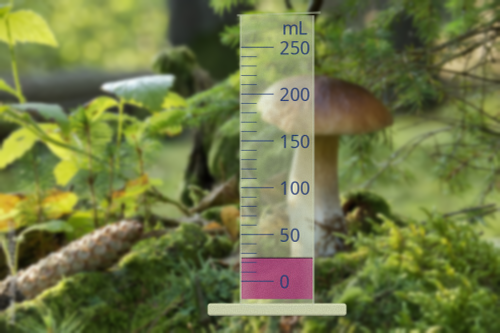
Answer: 25
